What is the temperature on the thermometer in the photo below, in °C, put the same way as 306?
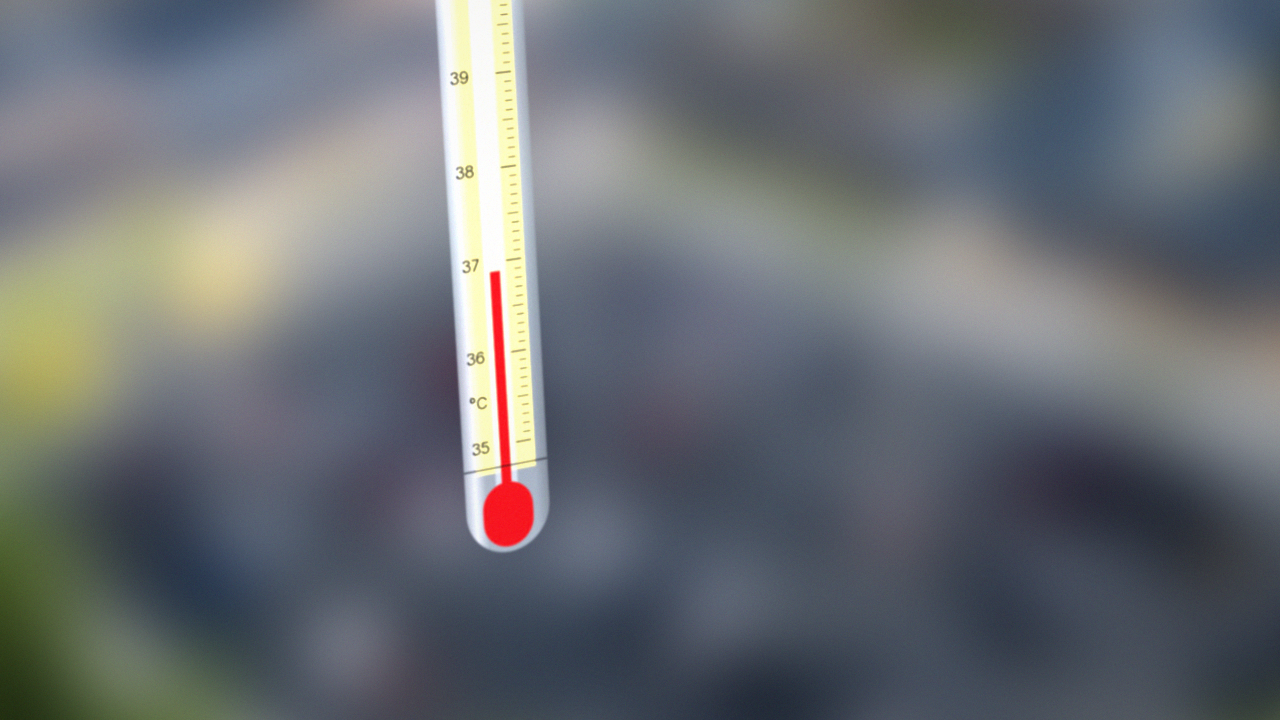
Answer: 36.9
